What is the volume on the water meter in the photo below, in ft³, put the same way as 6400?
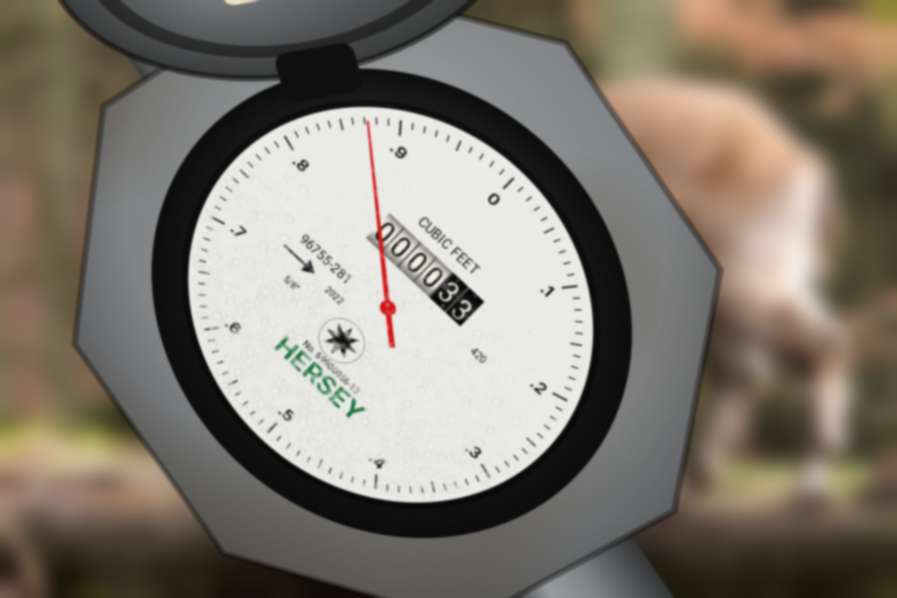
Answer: 32.87
